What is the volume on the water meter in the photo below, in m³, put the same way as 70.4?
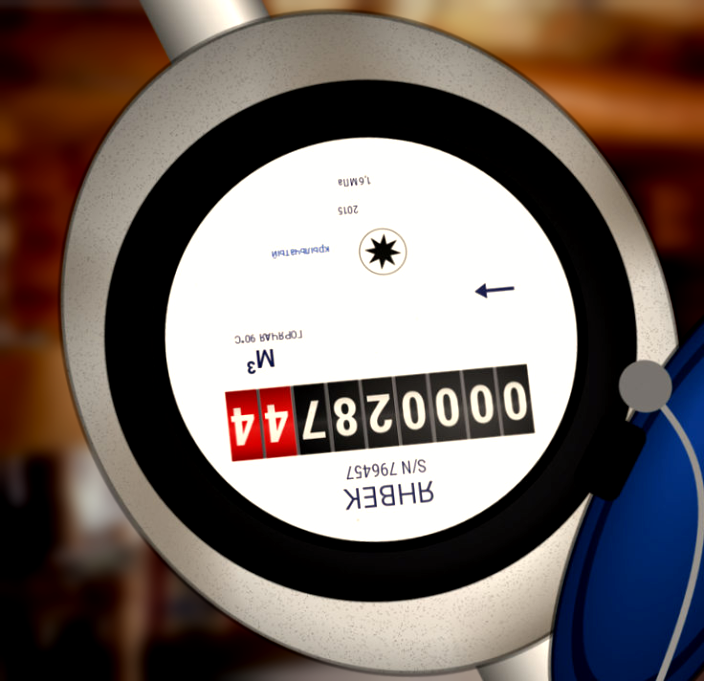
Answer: 287.44
